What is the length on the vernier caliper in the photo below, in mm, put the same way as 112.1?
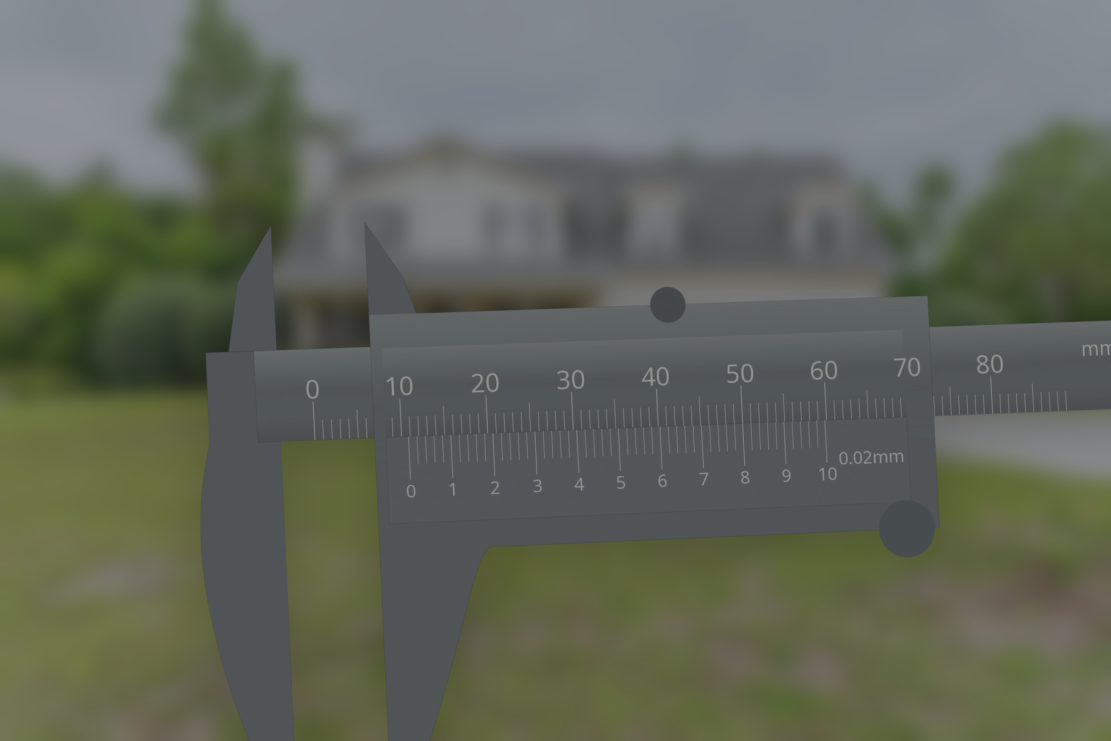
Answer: 10.8
